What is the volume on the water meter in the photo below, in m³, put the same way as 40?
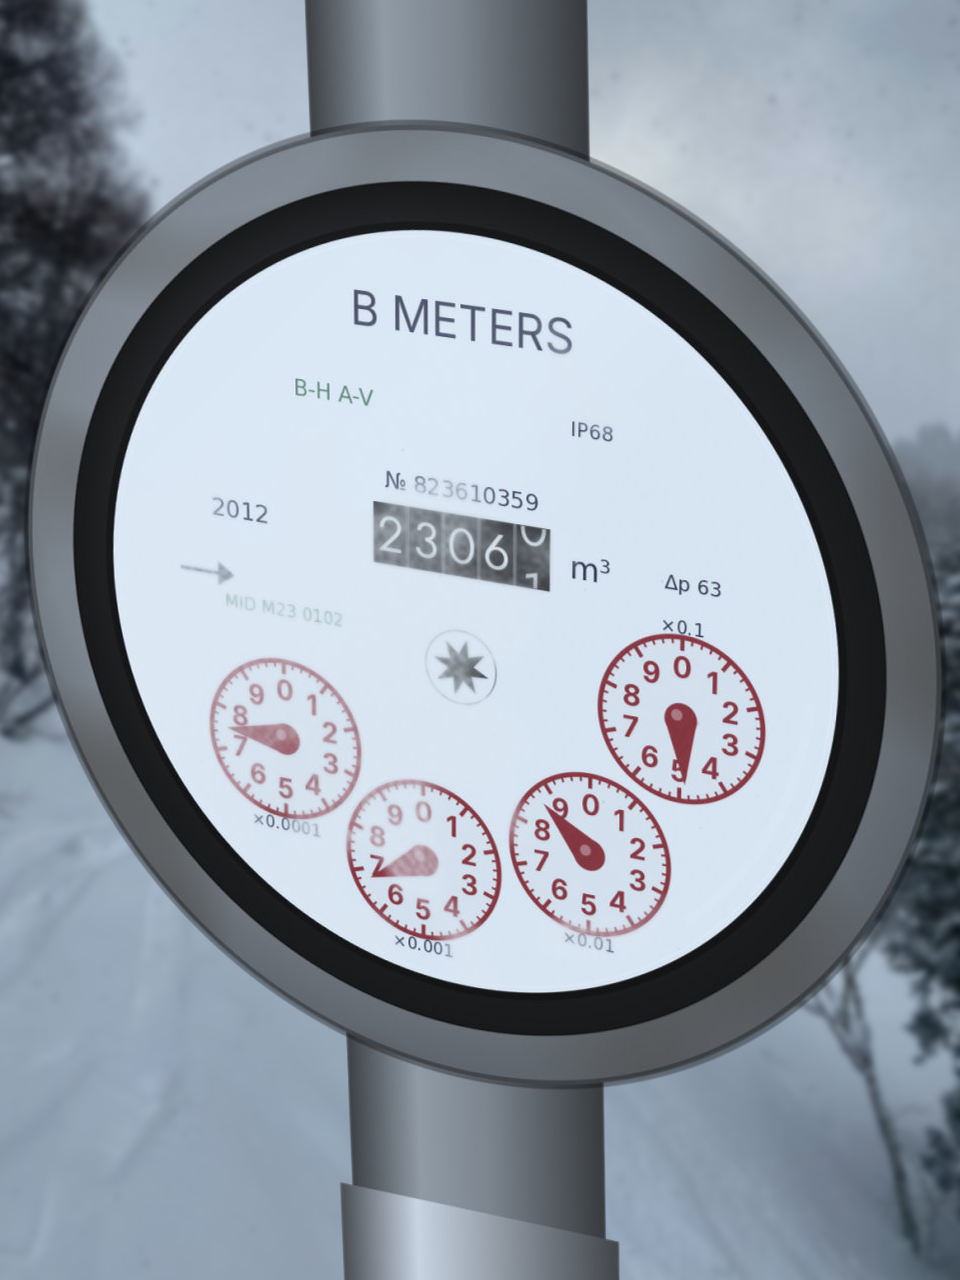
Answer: 23060.4867
